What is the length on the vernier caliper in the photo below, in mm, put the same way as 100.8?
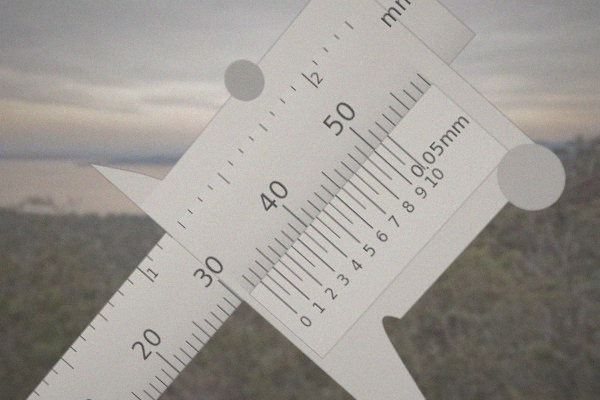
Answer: 32.8
